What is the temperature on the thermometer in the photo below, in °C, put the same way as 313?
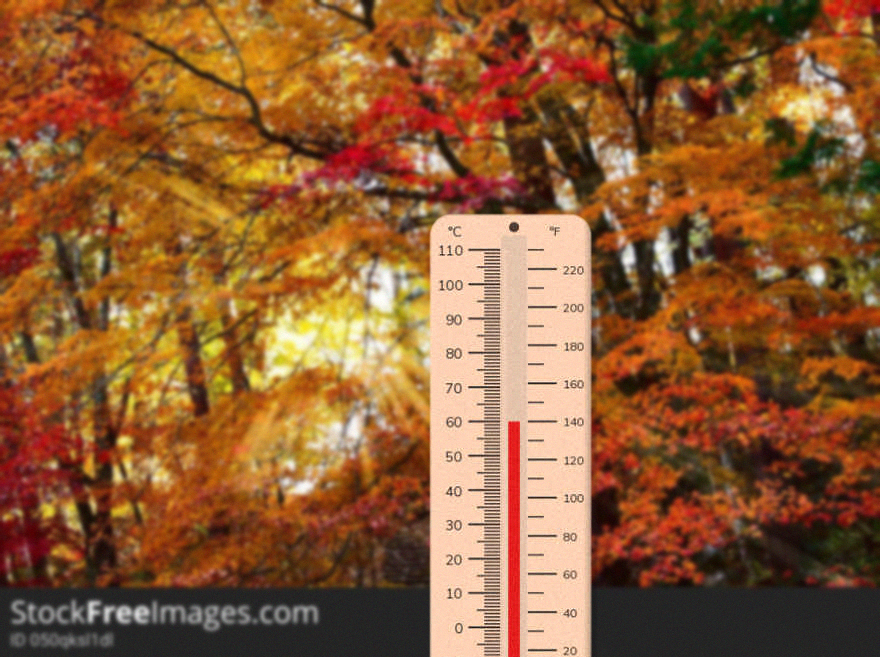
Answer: 60
